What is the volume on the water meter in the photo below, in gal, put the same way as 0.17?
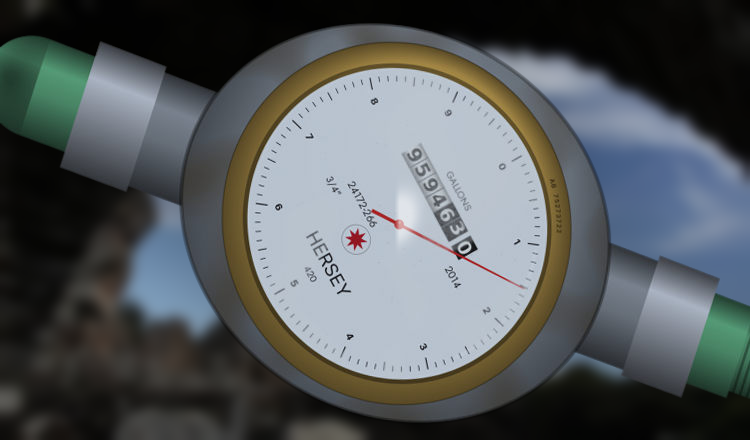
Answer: 9594631.5
